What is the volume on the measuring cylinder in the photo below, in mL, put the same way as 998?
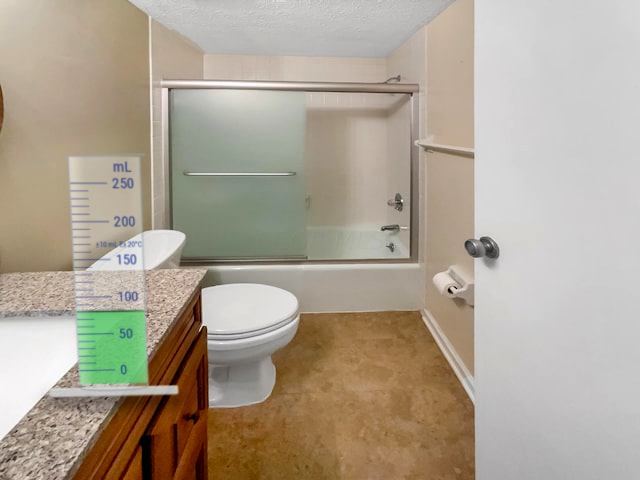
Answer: 80
